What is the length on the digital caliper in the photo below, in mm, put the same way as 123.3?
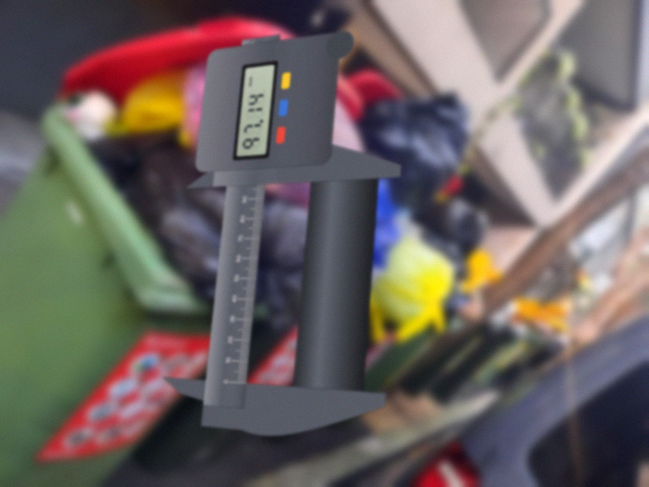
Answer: 97.14
